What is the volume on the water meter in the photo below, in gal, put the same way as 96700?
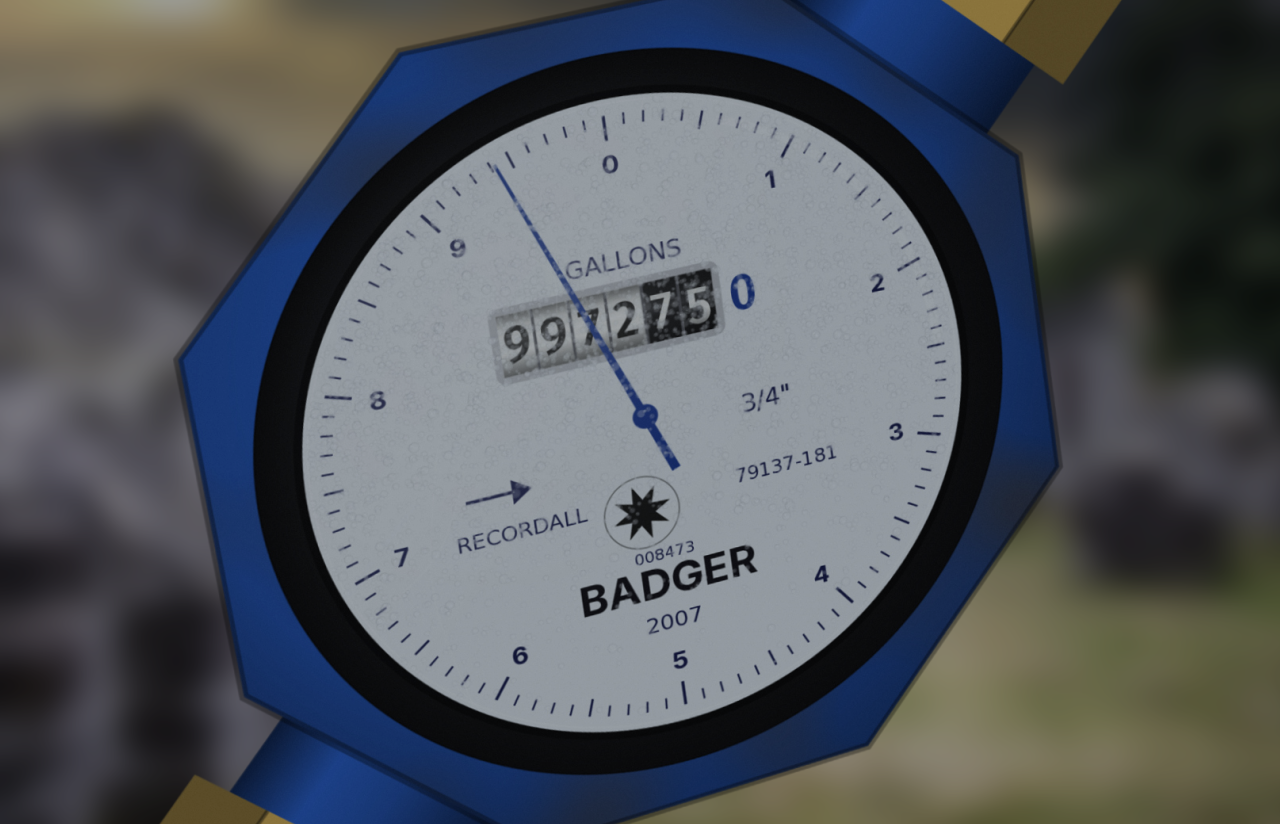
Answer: 9972749.4
